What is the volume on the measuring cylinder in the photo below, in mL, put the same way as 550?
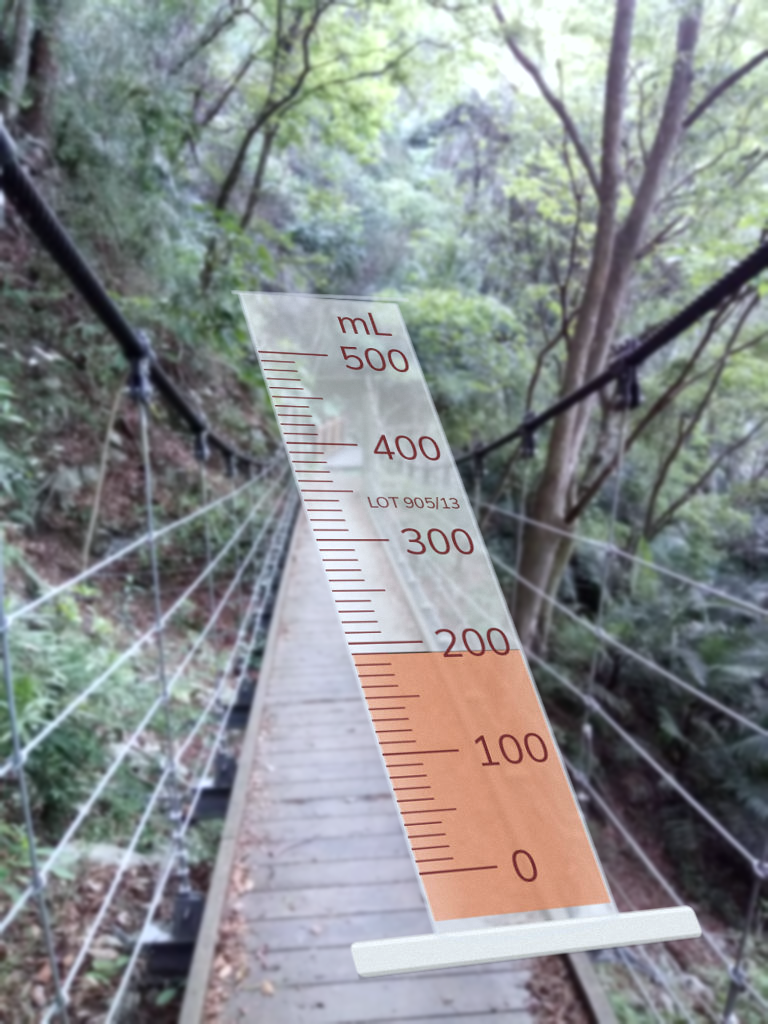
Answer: 190
